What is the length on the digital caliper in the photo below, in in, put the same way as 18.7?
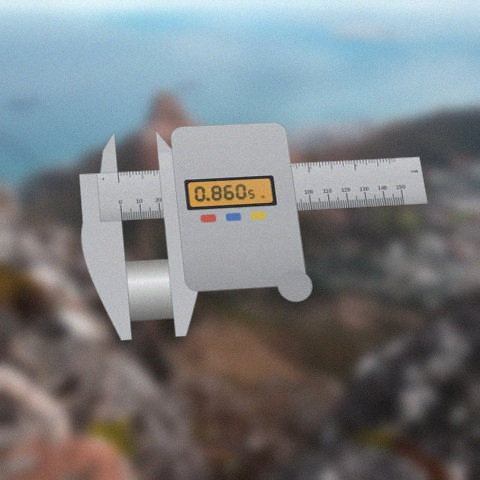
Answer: 0.8605
